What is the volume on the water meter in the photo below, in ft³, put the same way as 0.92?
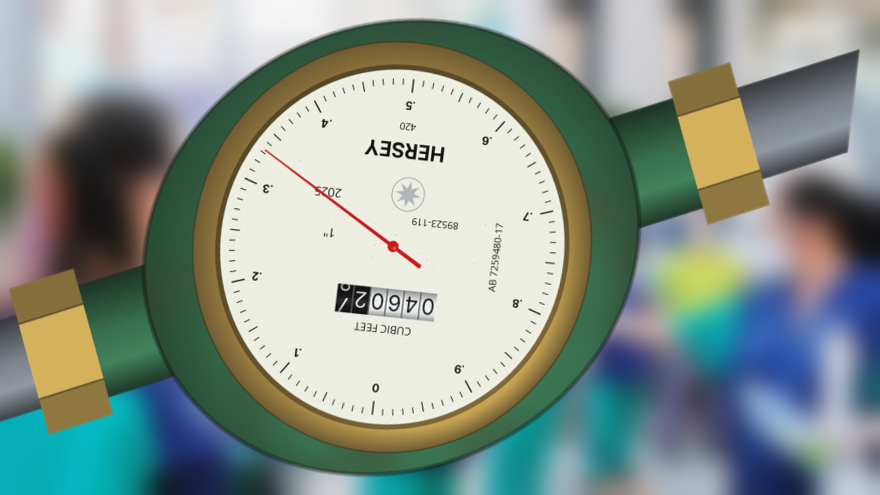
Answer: 46027.33
